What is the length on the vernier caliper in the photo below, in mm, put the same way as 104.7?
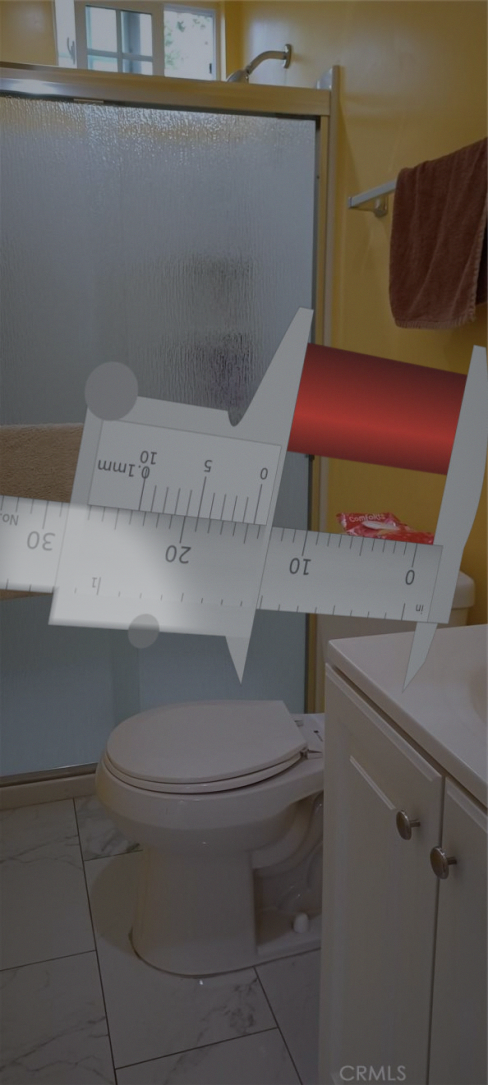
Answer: 14.5
